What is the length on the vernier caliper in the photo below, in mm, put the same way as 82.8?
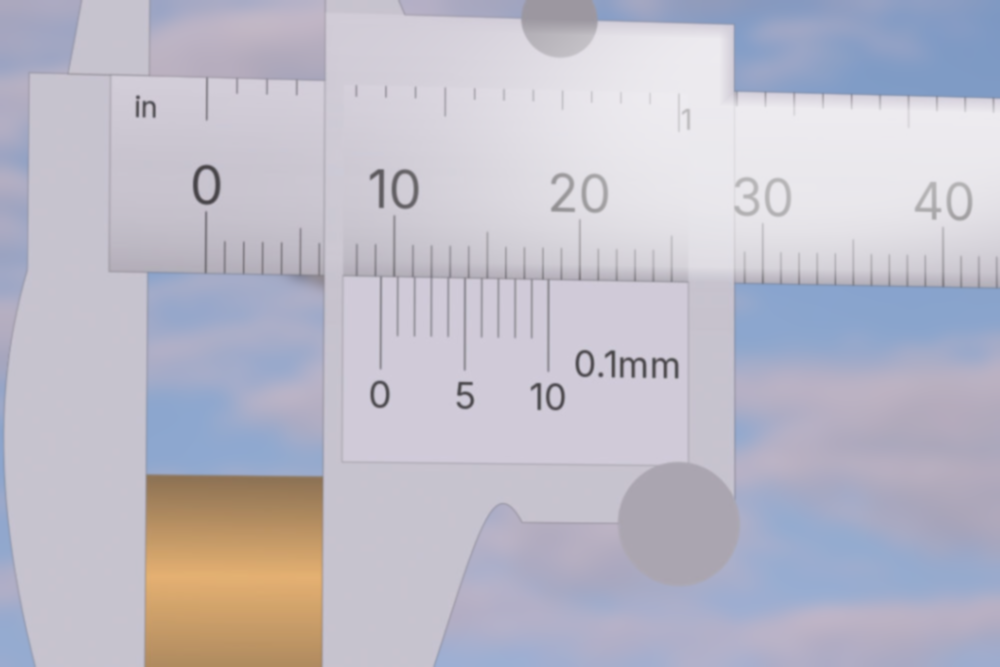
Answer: 9.3
